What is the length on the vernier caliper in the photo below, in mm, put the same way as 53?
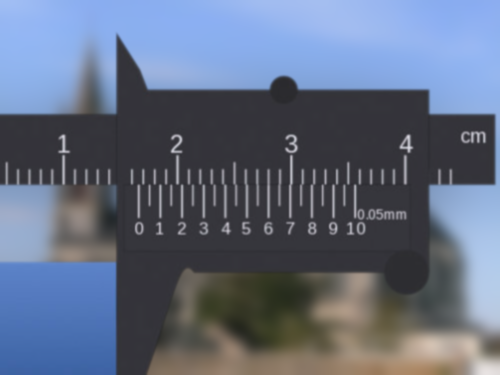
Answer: 16.6
